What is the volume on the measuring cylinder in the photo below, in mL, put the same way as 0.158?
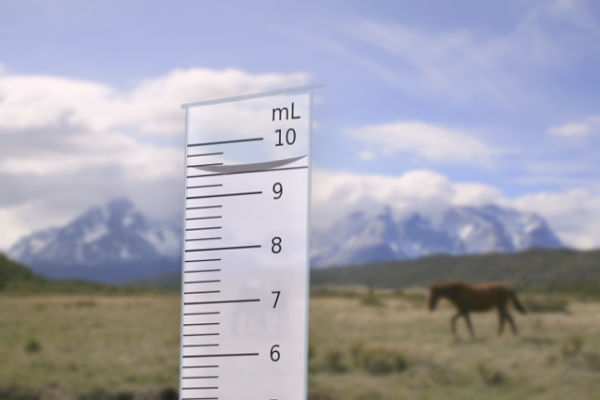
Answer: 9.4
